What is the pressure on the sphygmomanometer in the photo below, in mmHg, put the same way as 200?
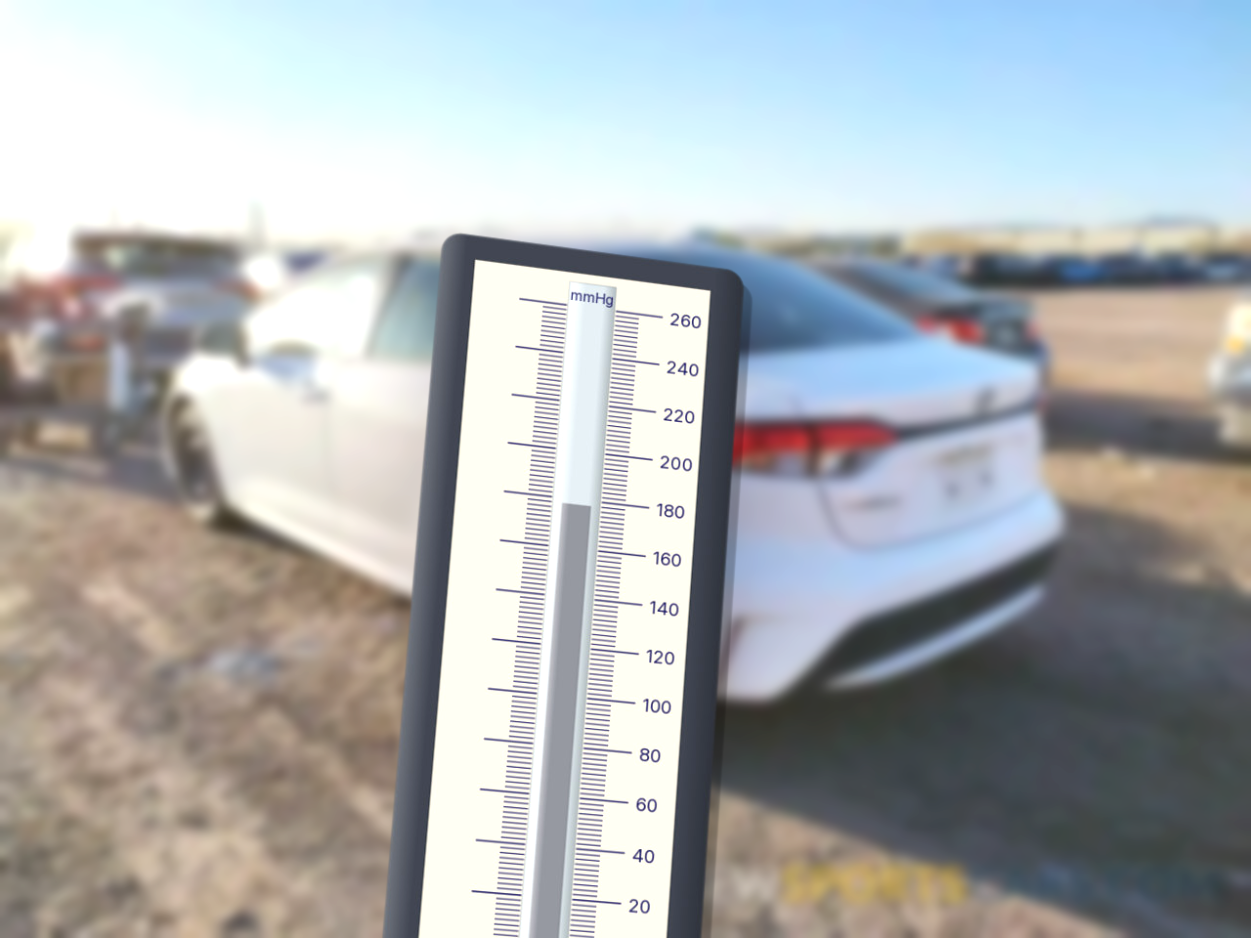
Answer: 178
